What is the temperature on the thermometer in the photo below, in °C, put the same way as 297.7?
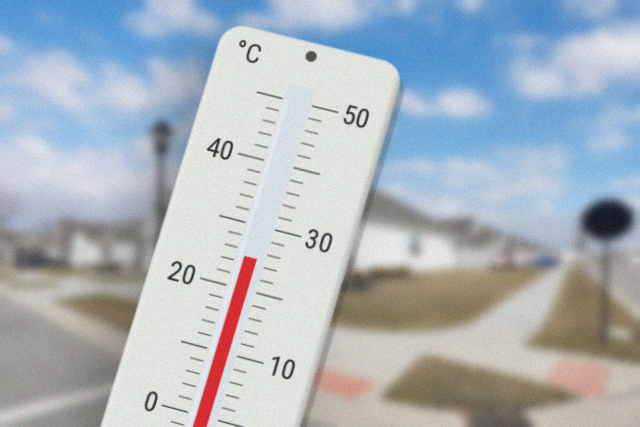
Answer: 25
